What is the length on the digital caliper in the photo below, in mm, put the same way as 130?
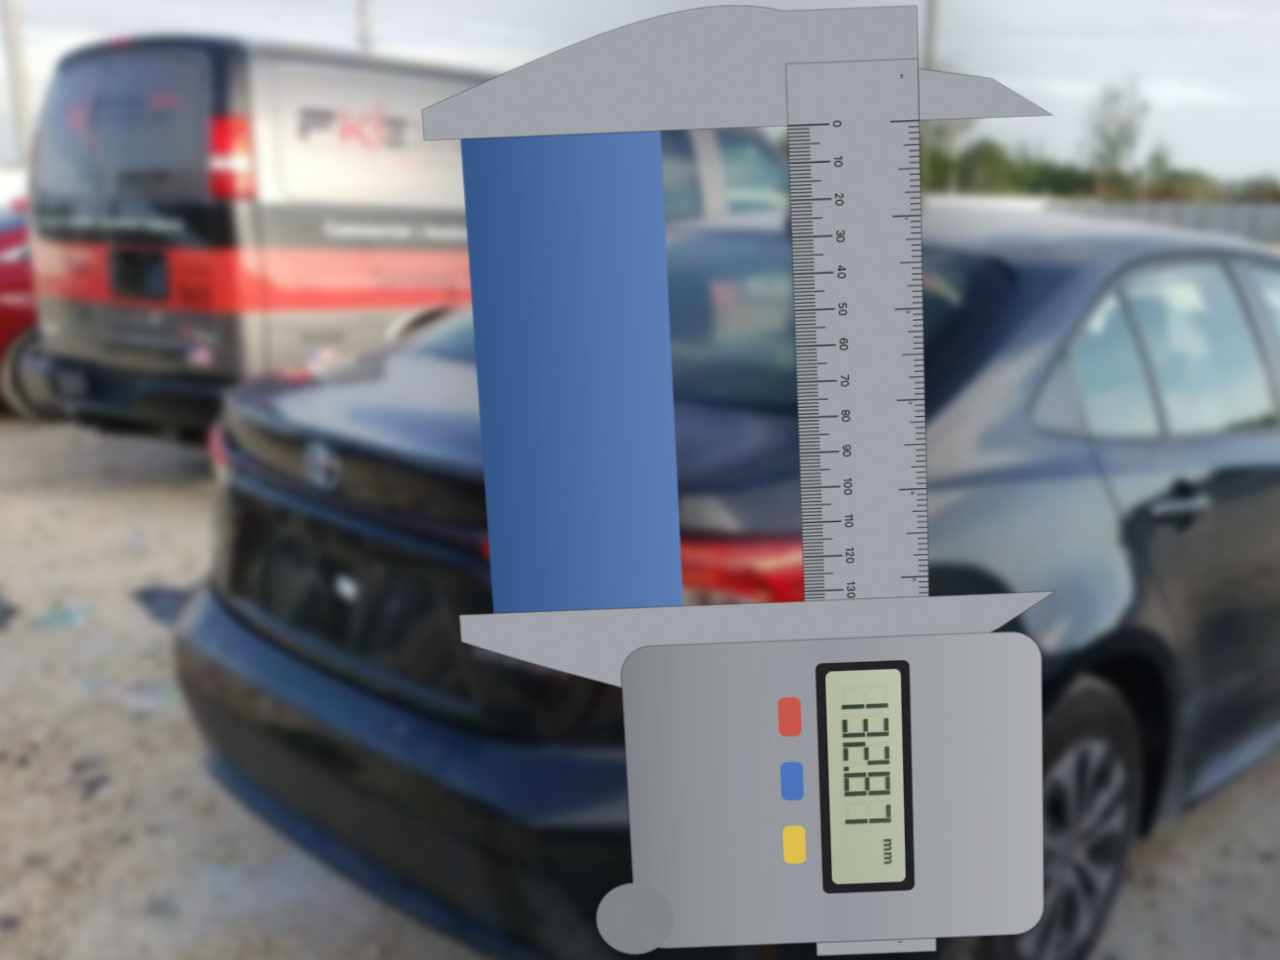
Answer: 132.87
